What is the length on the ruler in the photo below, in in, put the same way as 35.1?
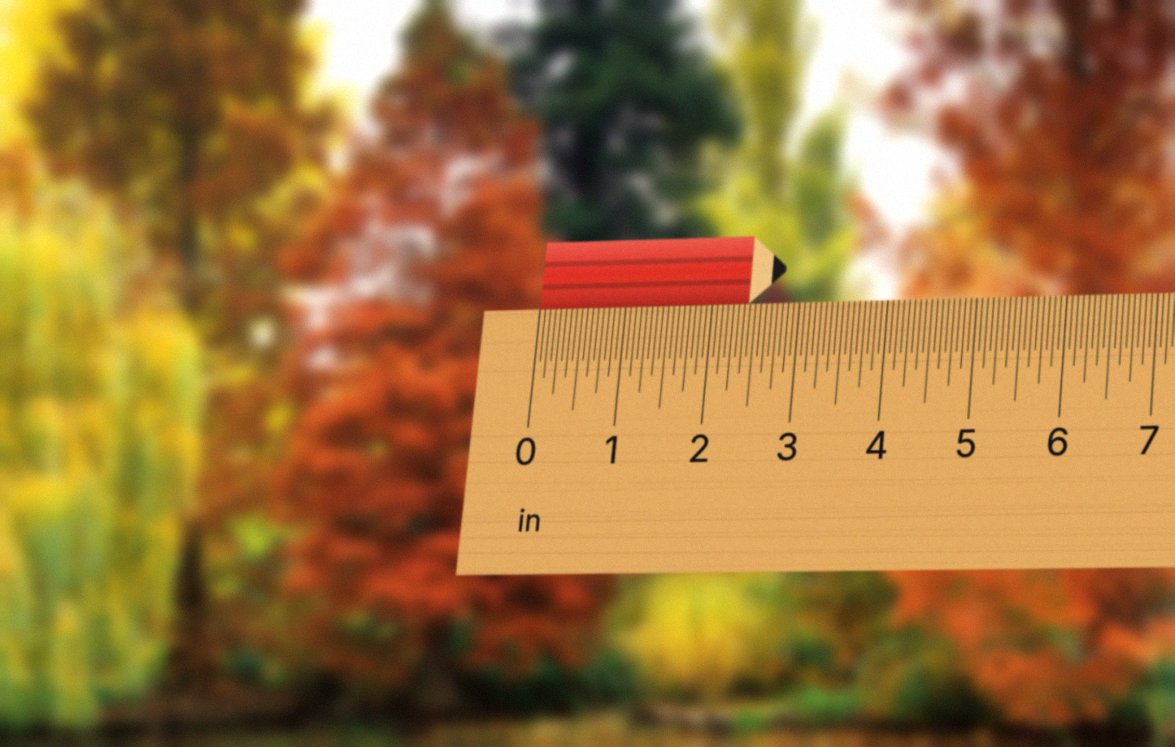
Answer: 2.8125
